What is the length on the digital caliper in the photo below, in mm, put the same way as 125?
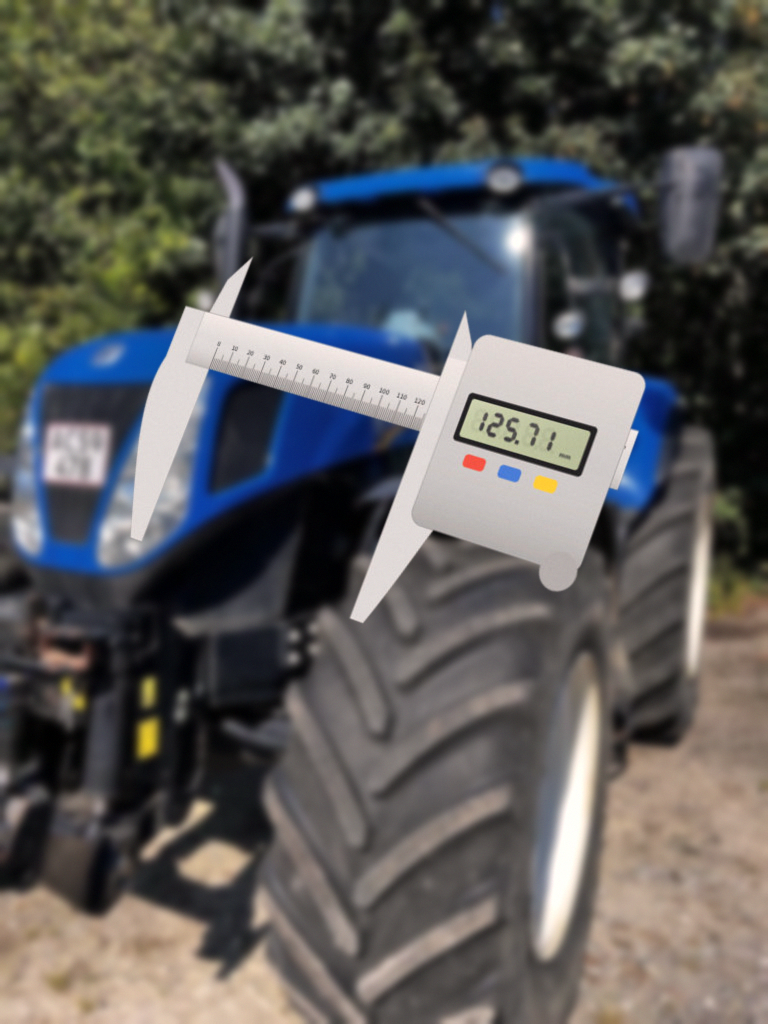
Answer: 125.71
